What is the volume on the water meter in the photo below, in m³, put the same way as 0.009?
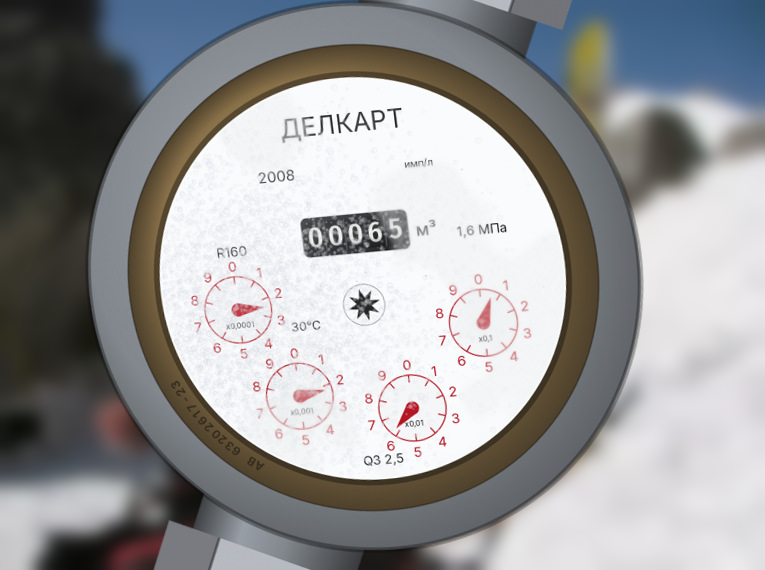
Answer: 65.0622
